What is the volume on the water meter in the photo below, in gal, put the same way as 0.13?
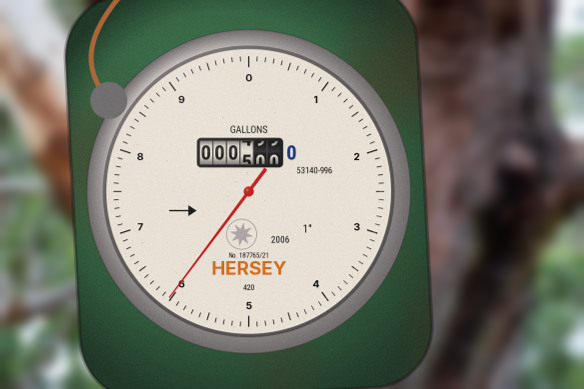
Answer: 4996.0
